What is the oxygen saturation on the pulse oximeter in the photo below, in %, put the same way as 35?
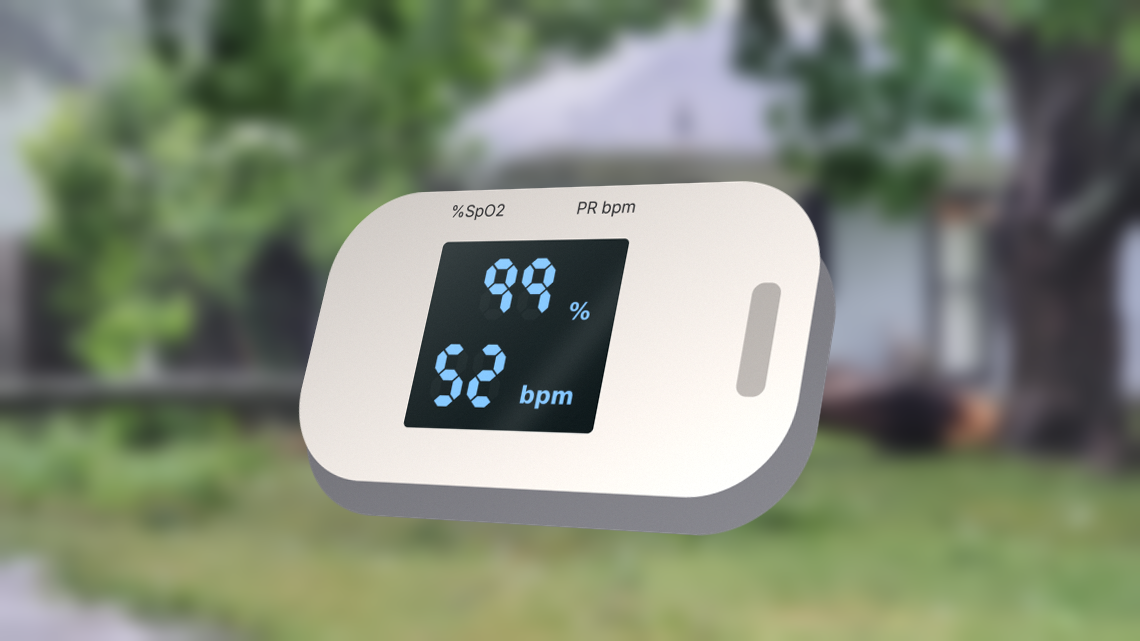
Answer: 99
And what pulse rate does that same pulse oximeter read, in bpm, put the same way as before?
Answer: 52
